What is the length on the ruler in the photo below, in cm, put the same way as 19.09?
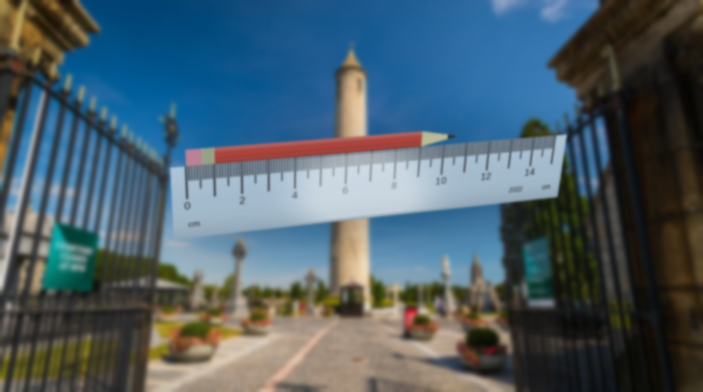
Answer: 10.5
